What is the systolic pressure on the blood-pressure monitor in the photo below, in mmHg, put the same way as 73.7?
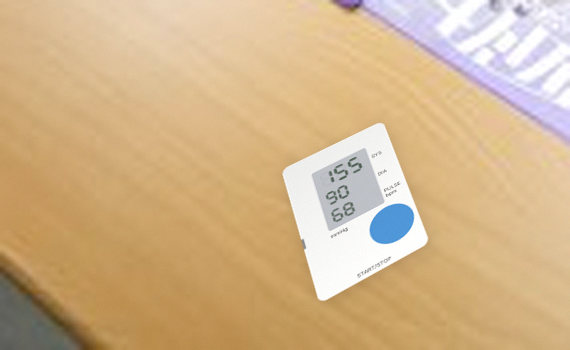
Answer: 155
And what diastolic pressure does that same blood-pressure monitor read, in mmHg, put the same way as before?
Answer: 90
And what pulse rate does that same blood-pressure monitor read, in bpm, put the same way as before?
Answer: 68
